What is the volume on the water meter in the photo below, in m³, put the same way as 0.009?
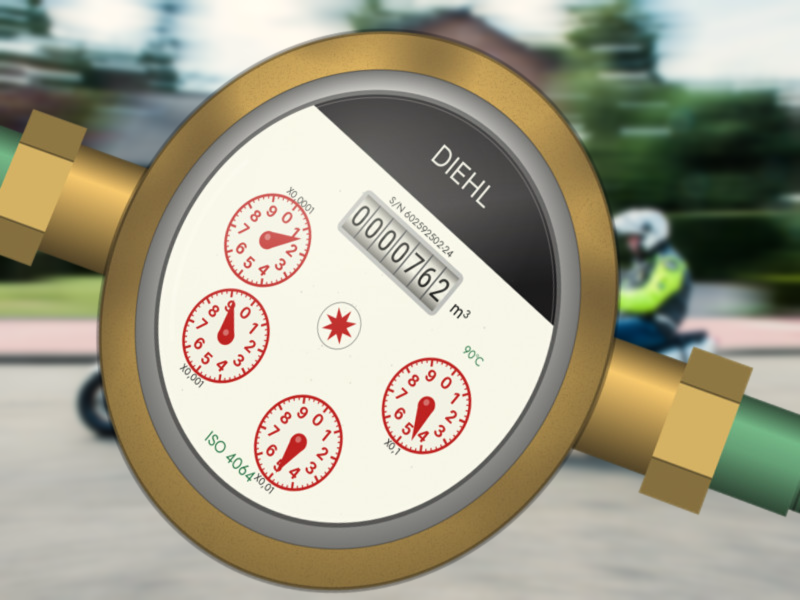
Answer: 762.4491
